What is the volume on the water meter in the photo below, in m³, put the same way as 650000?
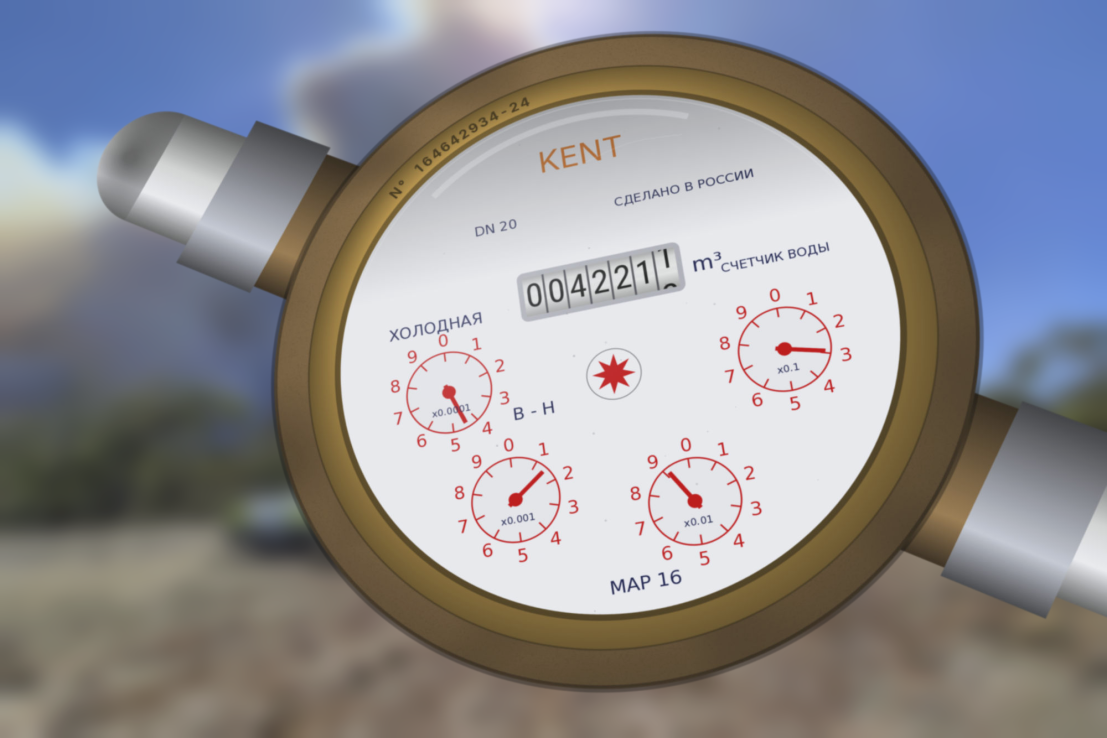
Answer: 42211.2914
